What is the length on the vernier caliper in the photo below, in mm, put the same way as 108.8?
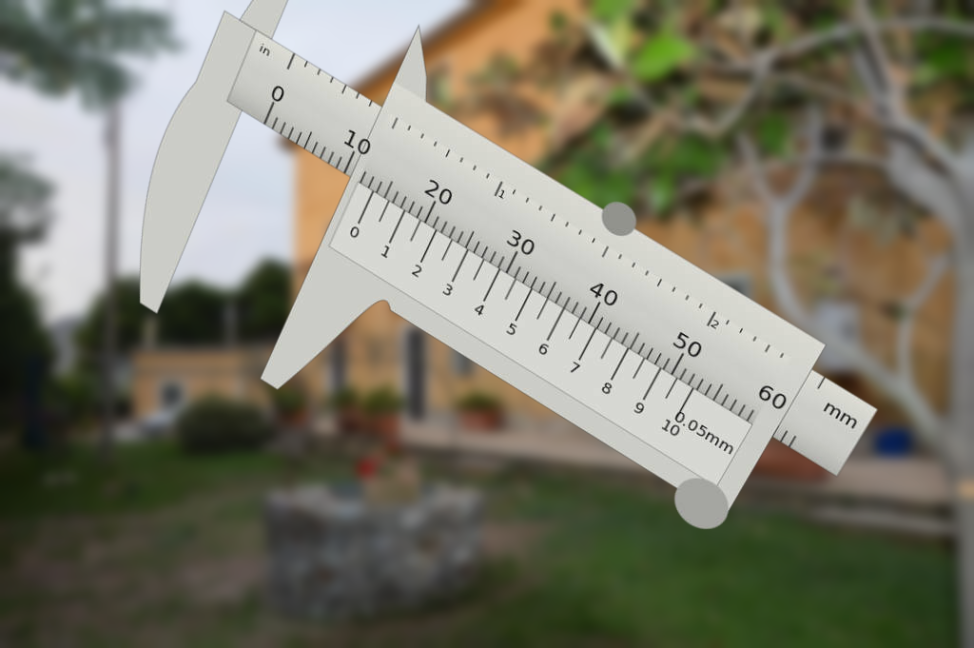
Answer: 13.6
